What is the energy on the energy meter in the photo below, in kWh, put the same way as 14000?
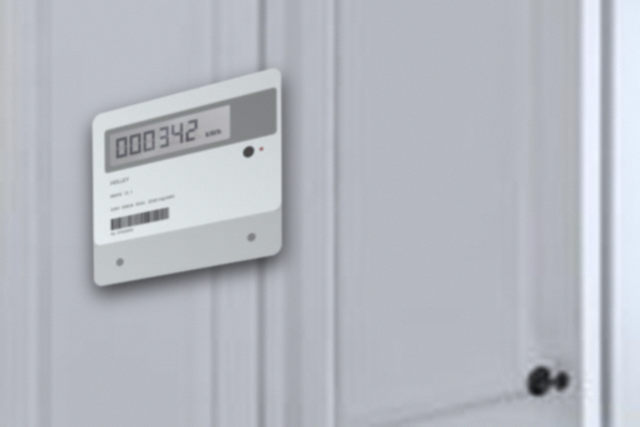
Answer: 342
